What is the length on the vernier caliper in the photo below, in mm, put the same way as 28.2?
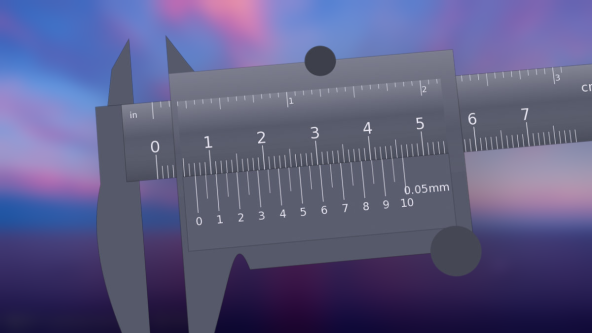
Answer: 7.0
